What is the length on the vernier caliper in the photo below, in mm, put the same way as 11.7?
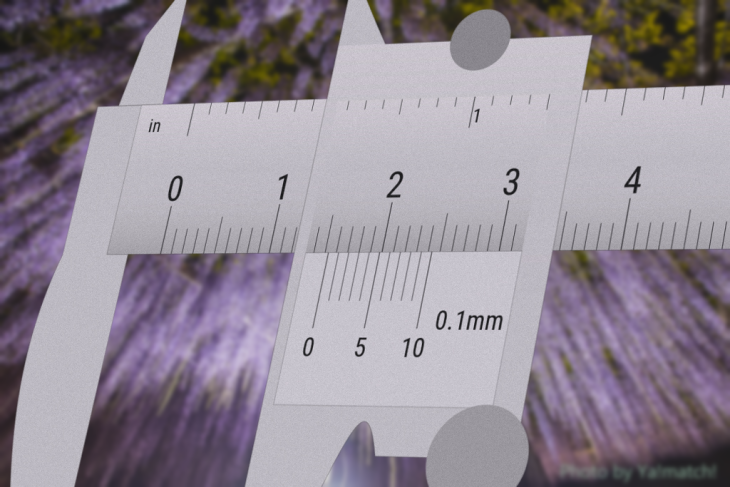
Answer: 15.3
